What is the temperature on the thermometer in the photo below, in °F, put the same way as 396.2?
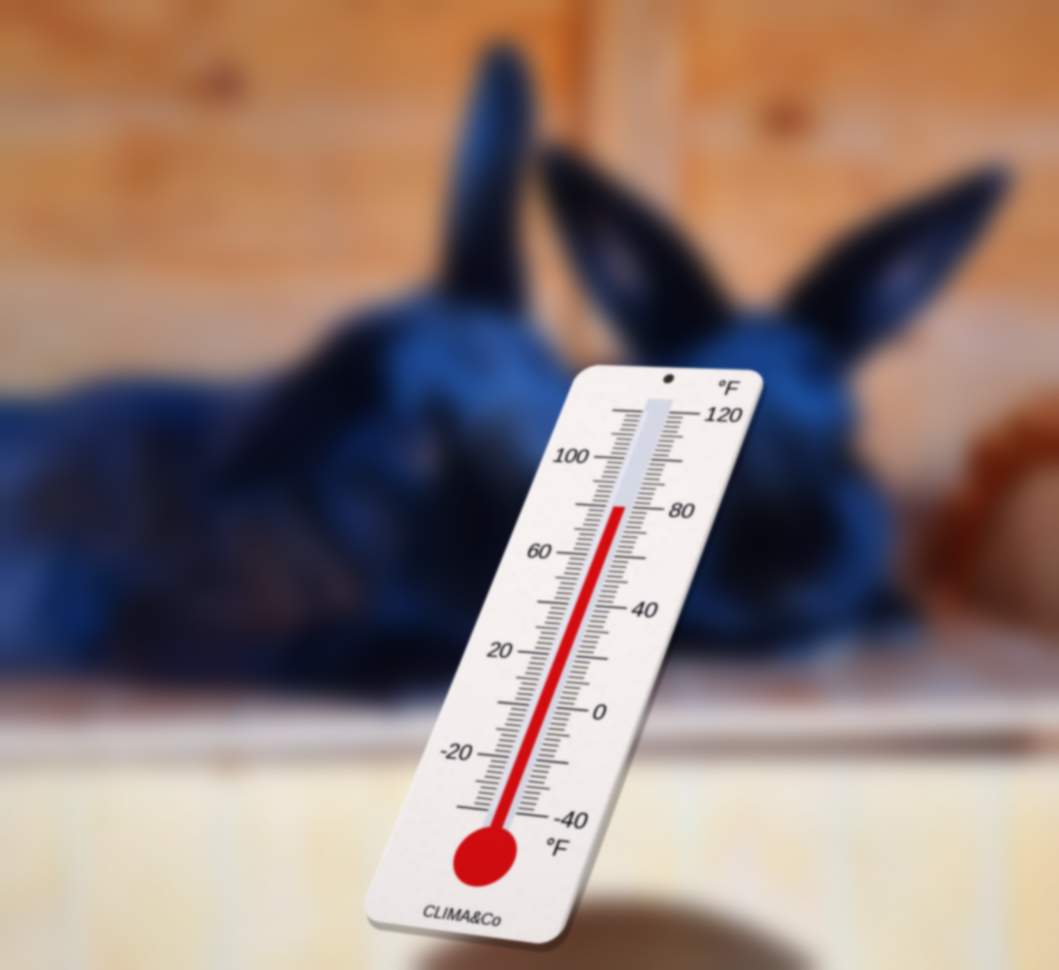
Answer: 80
